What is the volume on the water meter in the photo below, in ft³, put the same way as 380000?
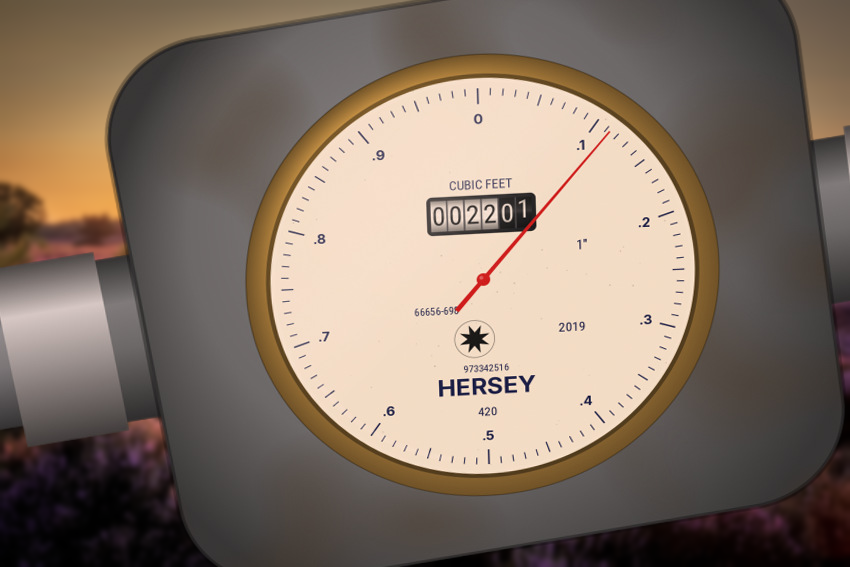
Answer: 2201.11
